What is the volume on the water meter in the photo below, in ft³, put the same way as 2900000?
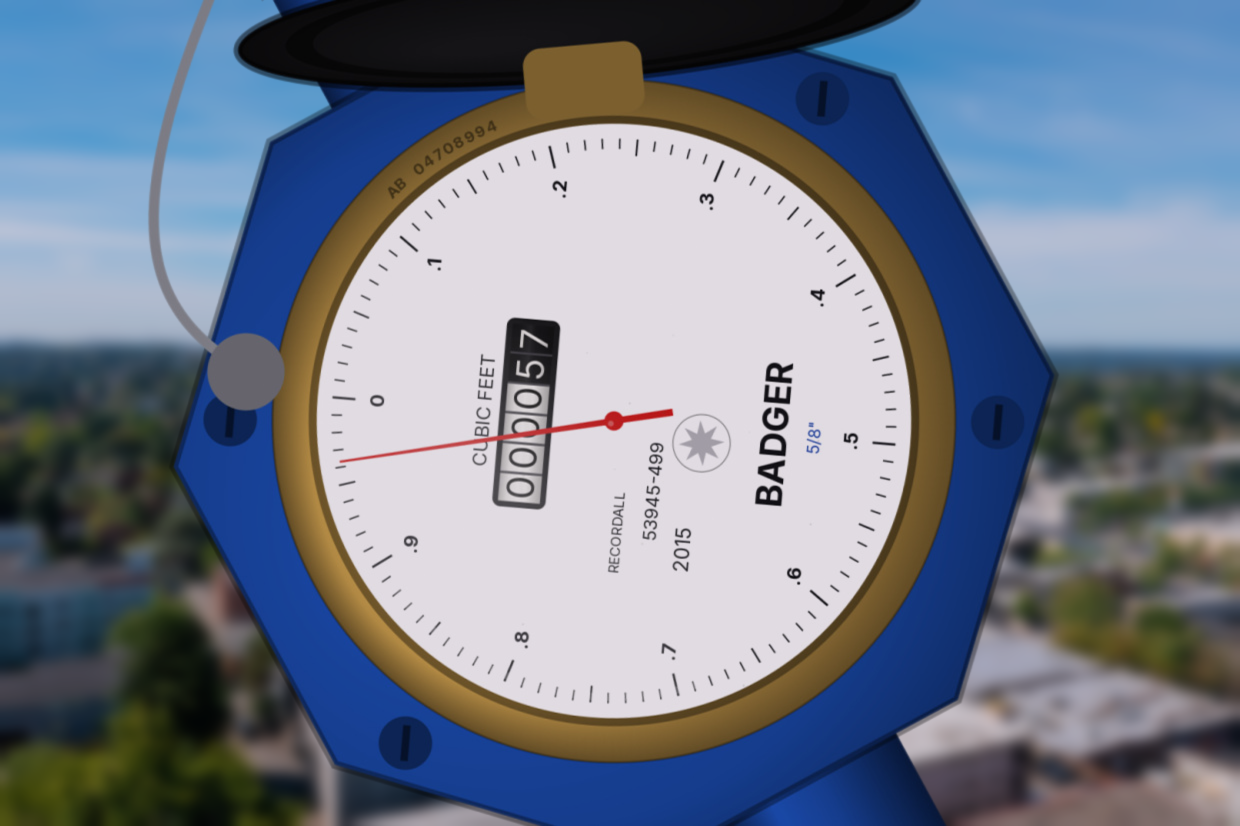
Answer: 56.96
